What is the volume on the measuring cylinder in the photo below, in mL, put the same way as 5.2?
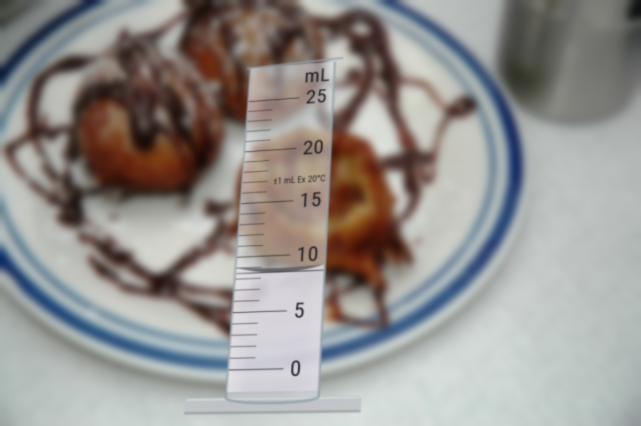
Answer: 8.5
